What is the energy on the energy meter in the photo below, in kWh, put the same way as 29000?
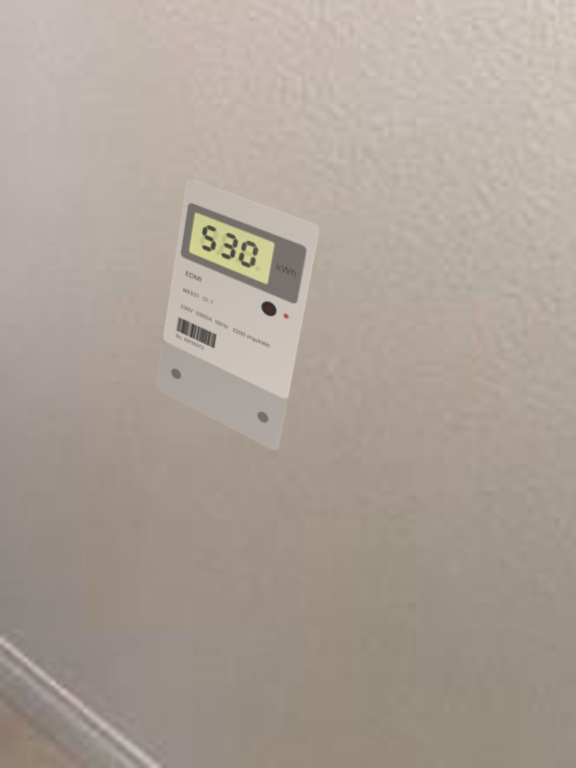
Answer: 530
